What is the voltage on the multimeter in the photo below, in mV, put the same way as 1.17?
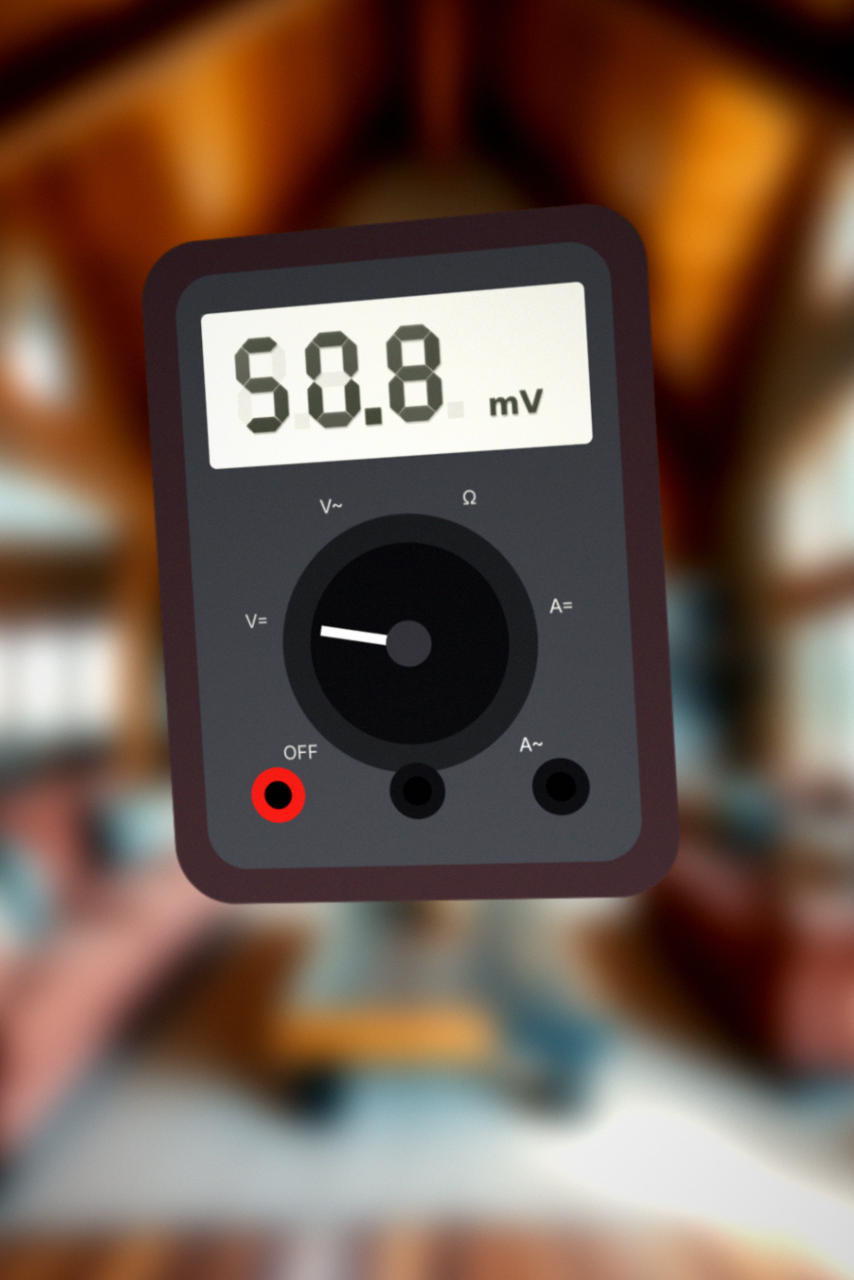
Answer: 50.8
